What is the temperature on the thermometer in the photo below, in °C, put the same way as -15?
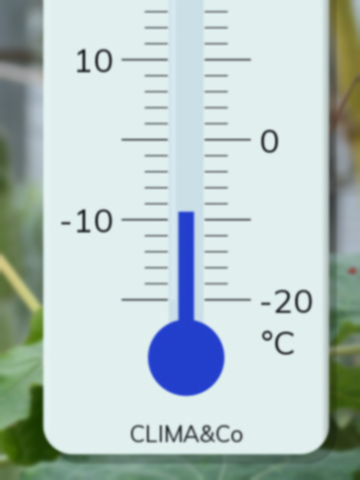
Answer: -9
